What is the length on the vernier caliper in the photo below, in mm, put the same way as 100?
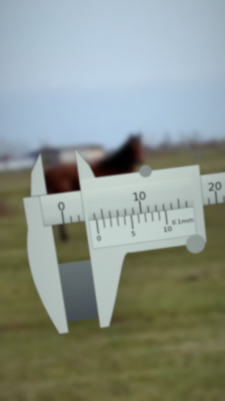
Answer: 4.2
